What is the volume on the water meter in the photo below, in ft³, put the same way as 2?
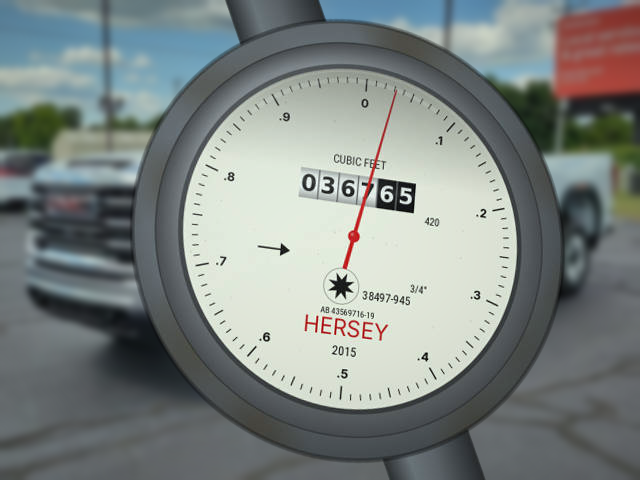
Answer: 36765.03
